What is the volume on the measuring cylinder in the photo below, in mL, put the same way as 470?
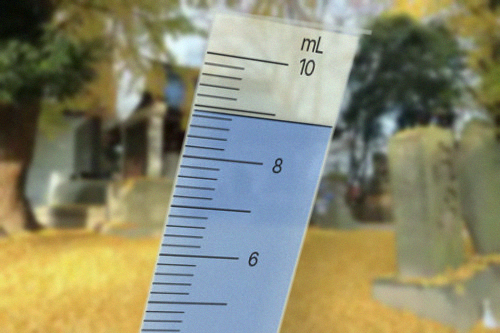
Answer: 8.9
